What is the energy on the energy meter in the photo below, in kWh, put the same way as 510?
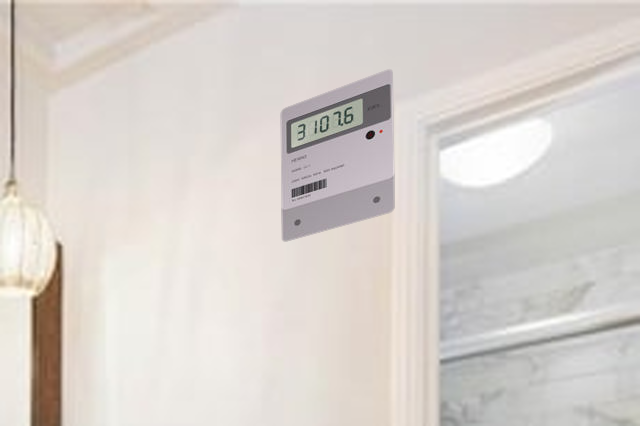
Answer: 3107.6
